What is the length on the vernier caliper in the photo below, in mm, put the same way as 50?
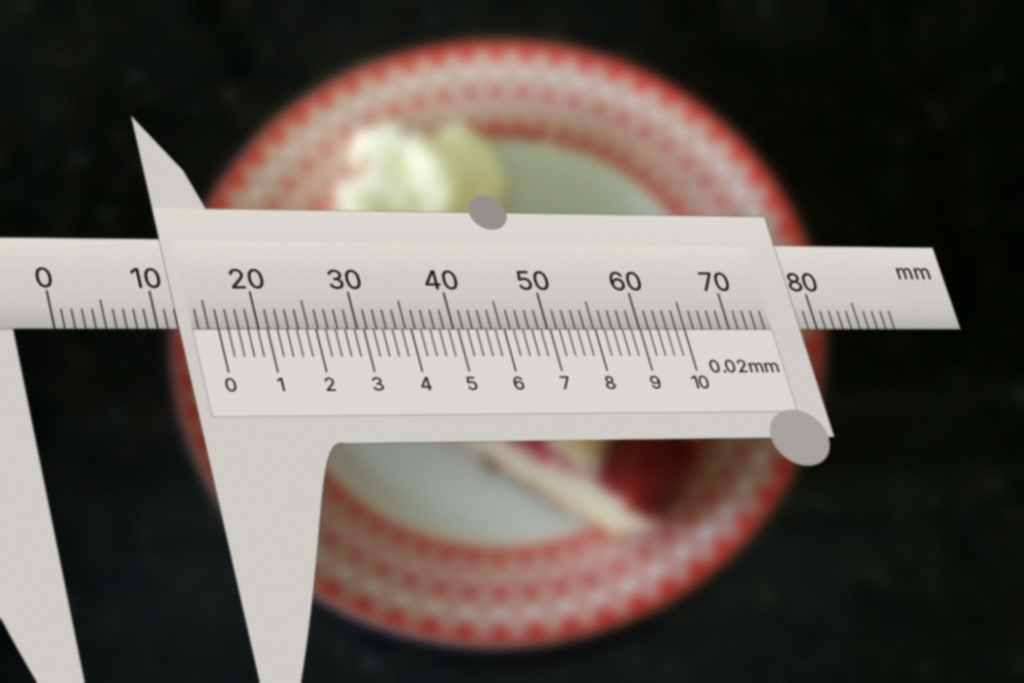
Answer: 16.0
